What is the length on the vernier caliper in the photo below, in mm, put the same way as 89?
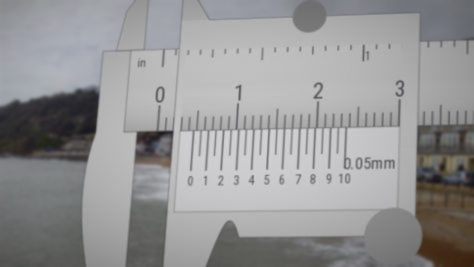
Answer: 4.6
